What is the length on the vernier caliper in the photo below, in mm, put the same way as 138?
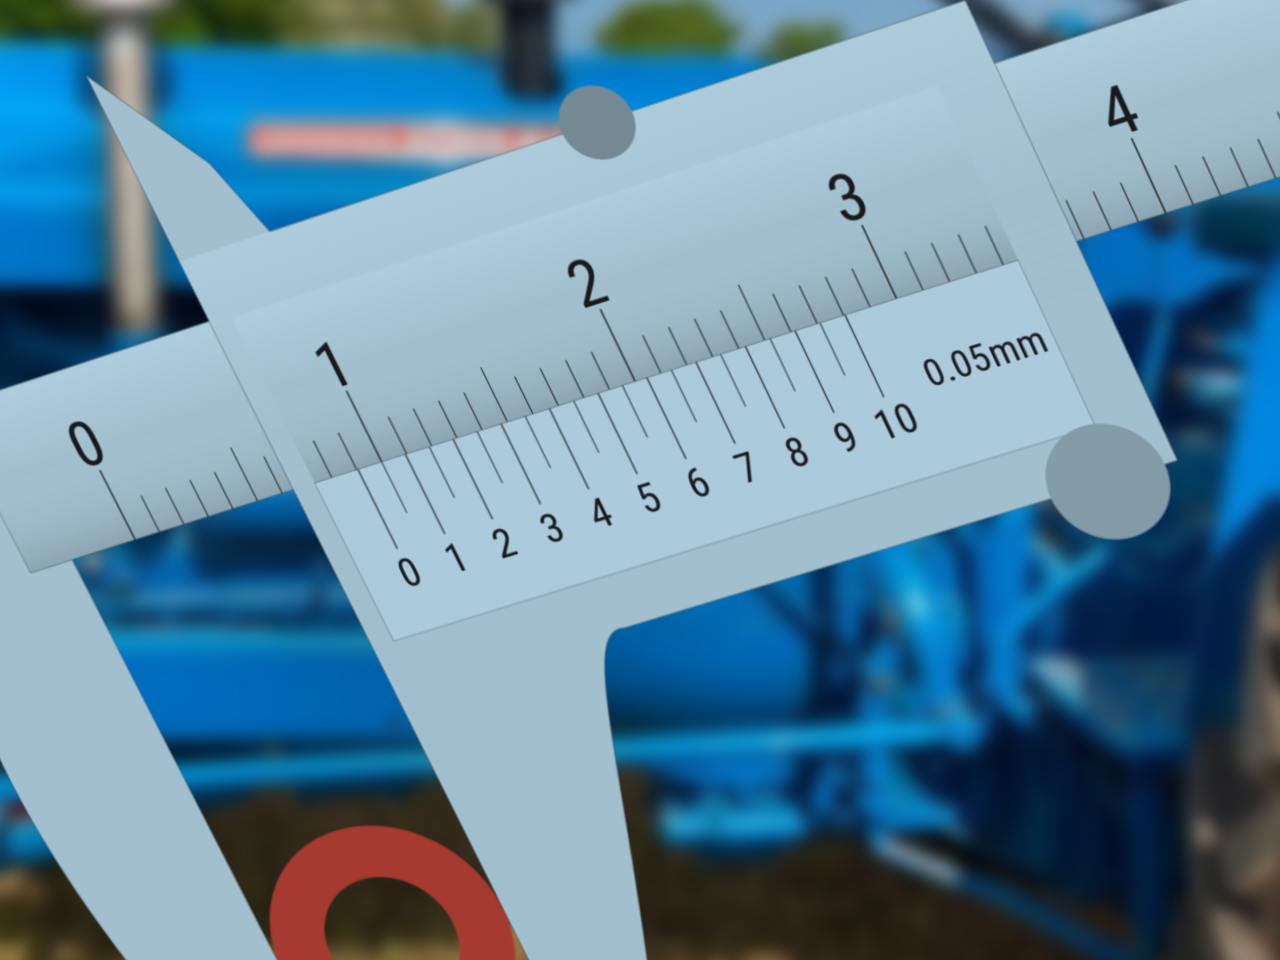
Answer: 9.05
